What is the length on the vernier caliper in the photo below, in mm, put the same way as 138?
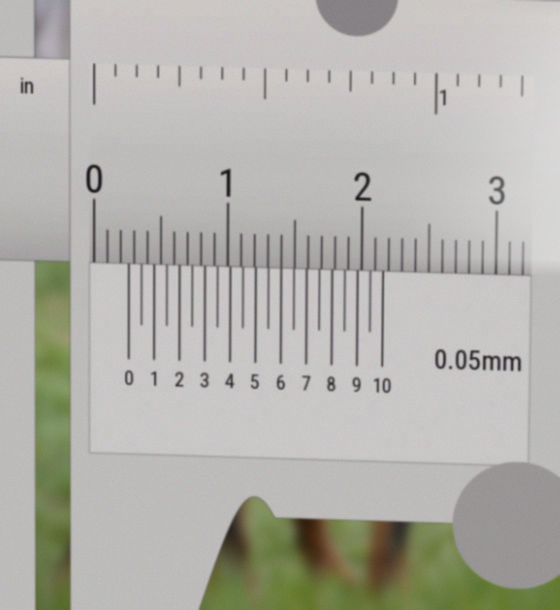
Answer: 2.6
